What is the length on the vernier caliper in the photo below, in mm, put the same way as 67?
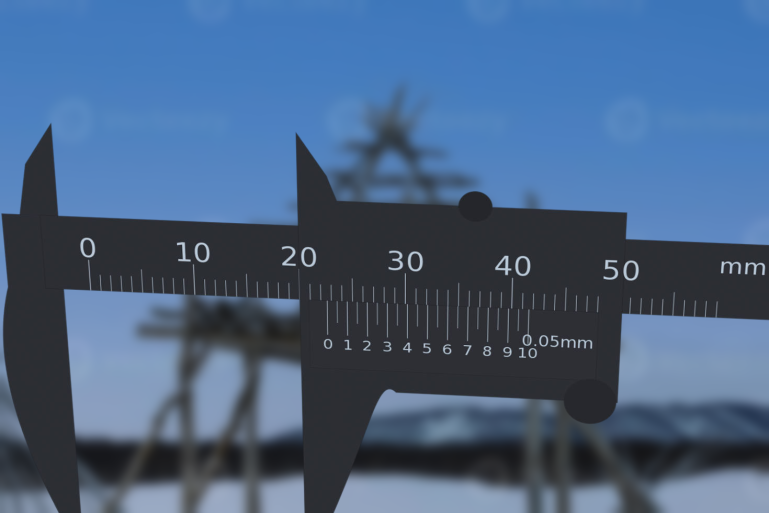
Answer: 22.6
